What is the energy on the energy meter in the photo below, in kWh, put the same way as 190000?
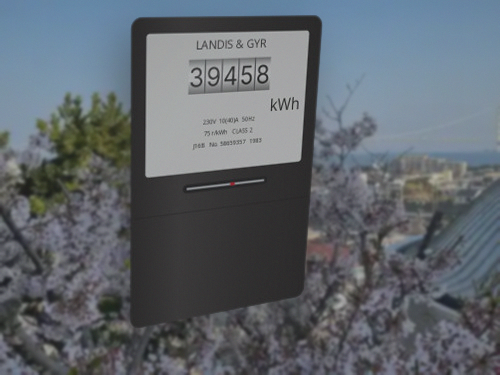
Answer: 39458
